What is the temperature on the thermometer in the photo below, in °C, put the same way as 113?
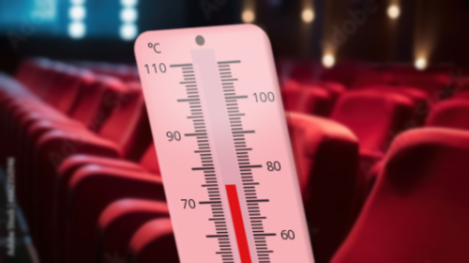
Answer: 75
